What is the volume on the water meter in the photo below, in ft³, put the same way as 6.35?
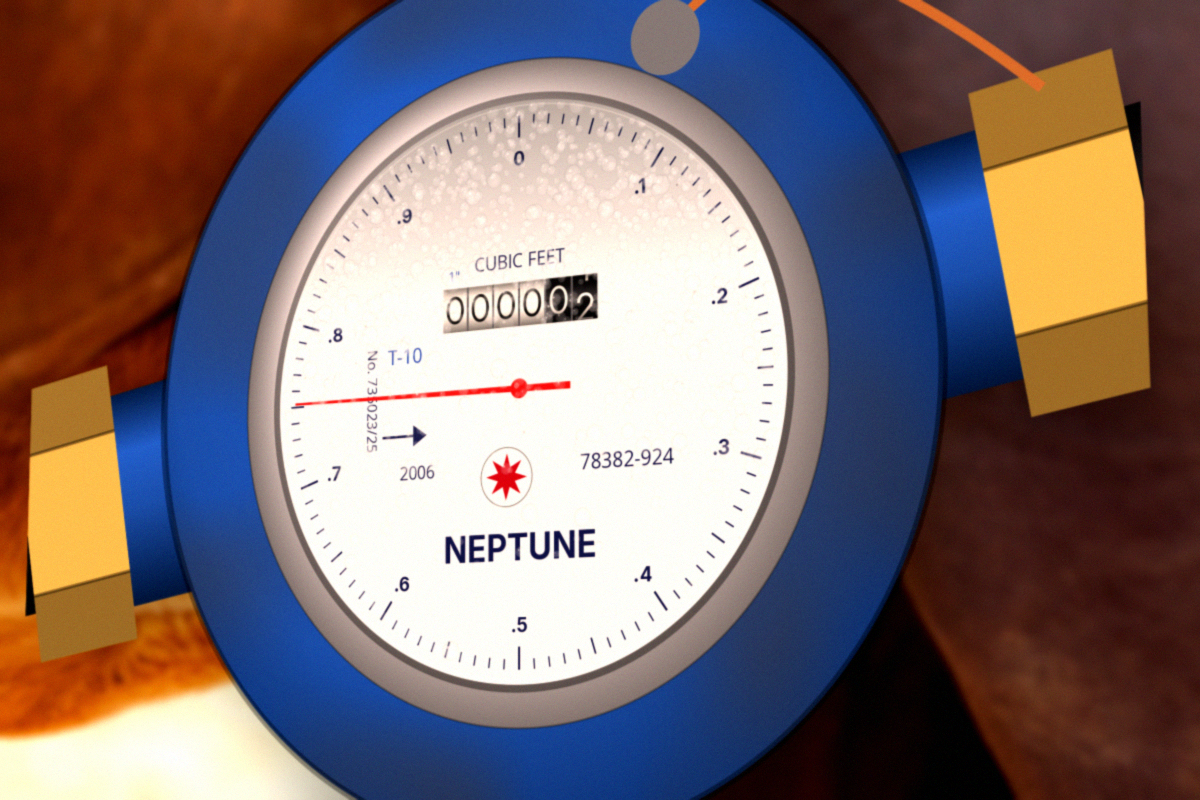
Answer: 1.75
